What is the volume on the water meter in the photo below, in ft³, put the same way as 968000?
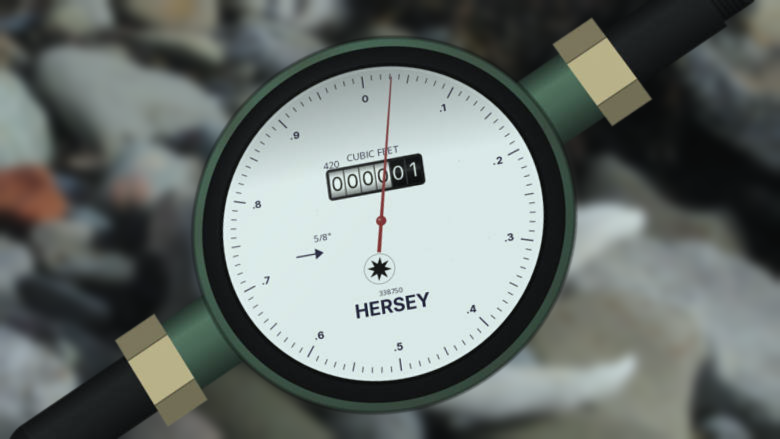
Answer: 1.03
